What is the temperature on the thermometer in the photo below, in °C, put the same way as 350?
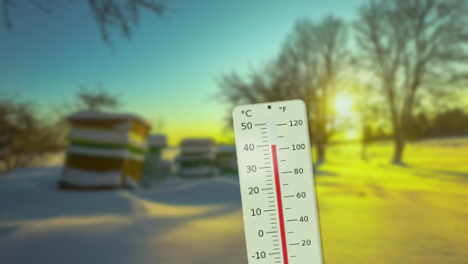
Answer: 40
